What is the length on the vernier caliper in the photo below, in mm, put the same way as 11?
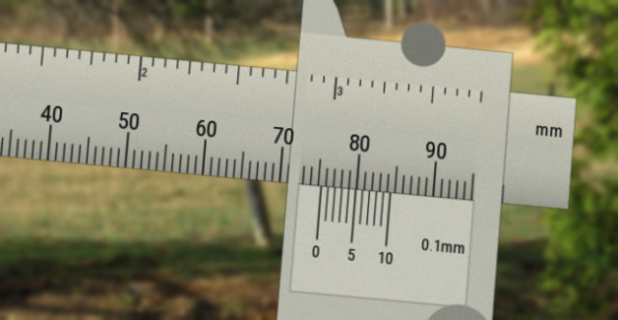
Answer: 75.4
